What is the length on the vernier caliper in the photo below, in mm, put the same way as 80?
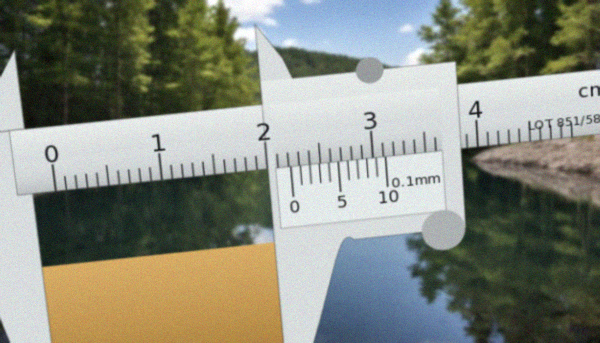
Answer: 22.2
